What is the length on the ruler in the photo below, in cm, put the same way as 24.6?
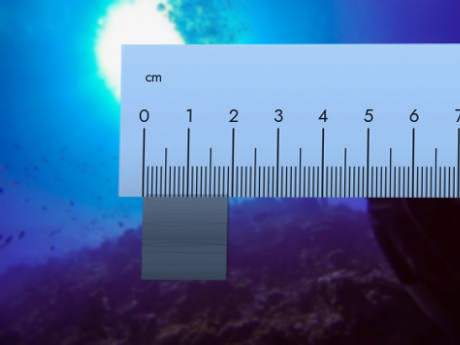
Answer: 1.9
